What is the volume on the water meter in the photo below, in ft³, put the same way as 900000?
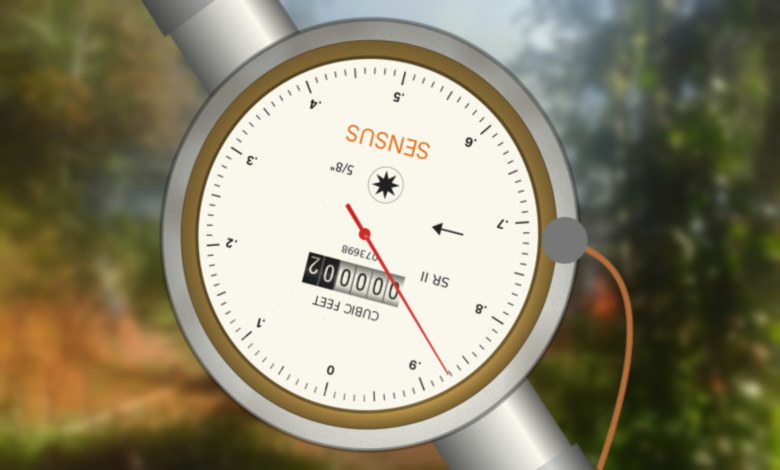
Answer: 1.87
